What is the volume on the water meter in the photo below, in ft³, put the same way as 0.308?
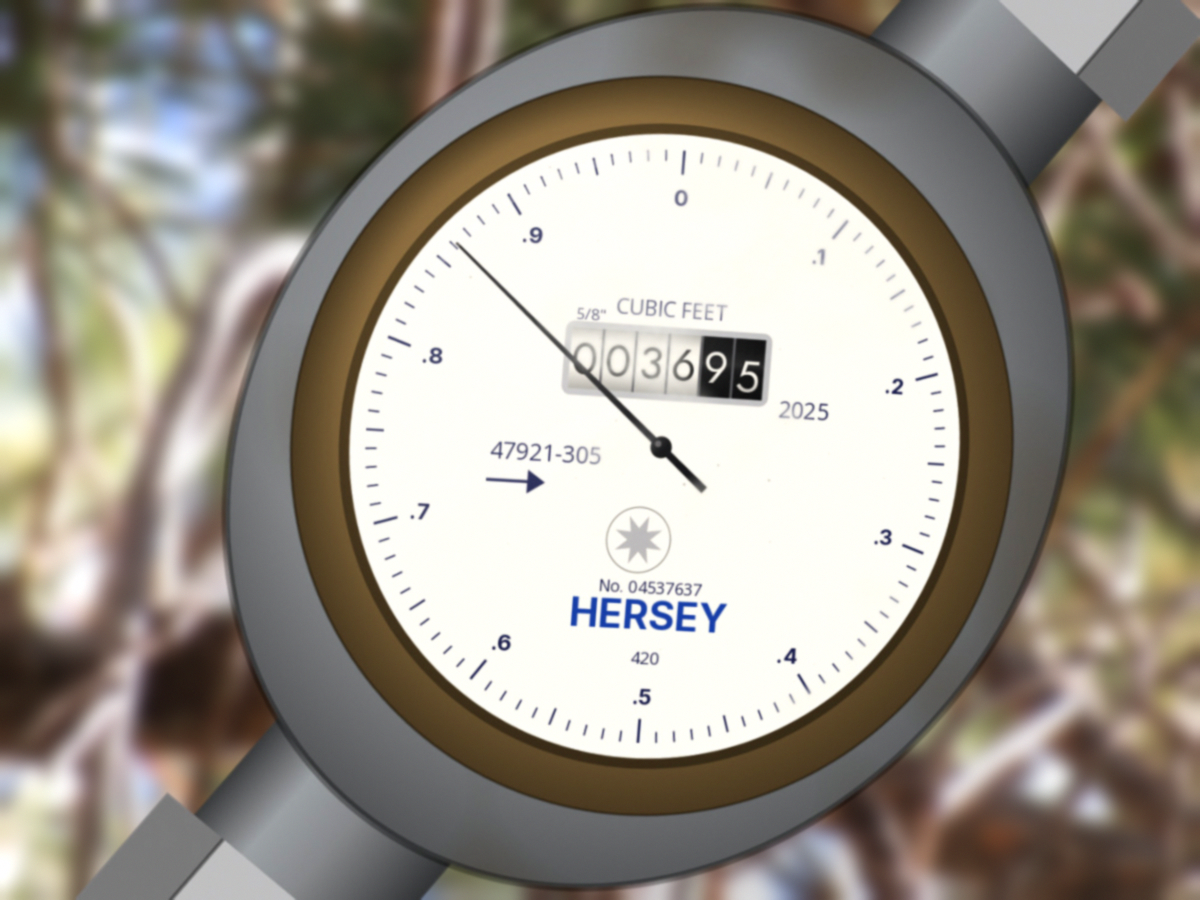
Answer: 3694.86
